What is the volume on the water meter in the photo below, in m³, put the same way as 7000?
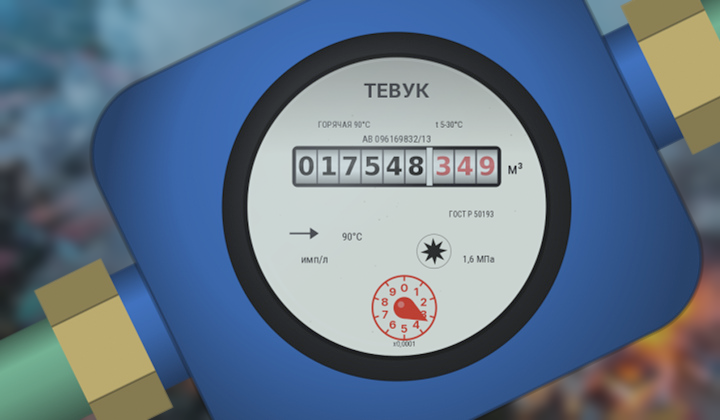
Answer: 17548.3493
